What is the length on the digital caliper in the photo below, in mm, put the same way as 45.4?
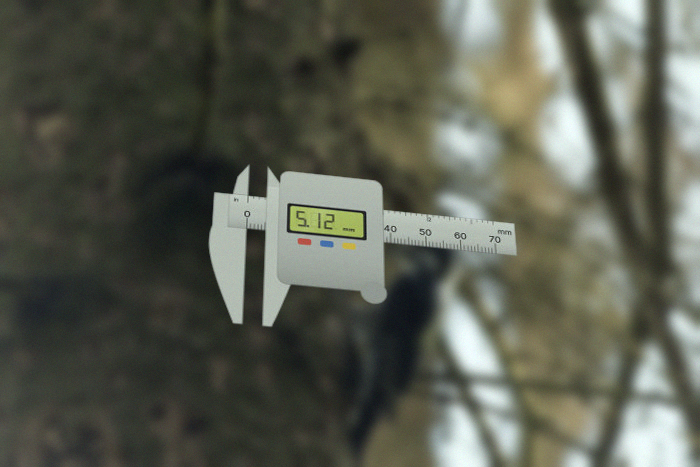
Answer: 5.12
